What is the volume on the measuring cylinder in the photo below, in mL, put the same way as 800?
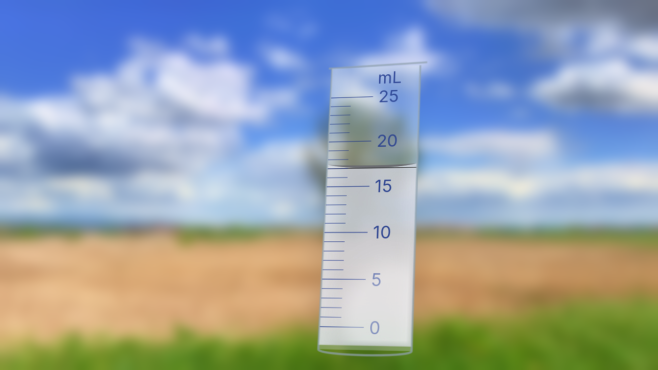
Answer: 17
